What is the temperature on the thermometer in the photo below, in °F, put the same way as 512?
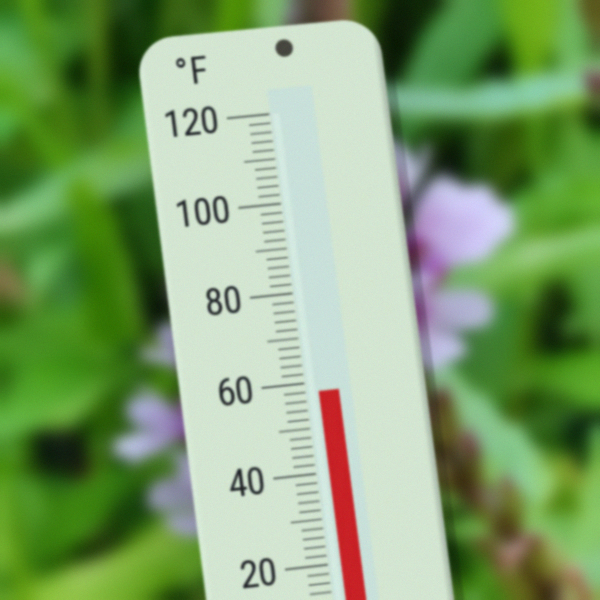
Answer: 58
